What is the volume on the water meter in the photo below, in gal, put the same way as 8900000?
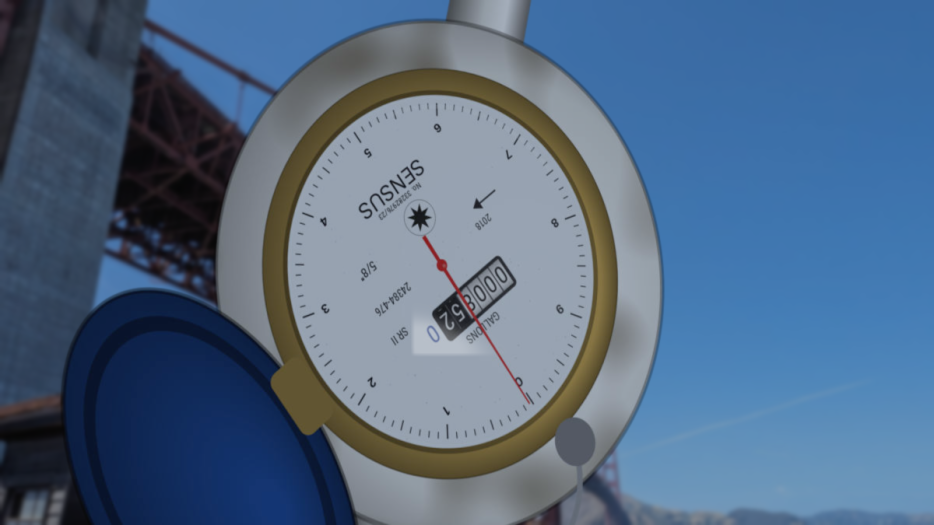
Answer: 8520.0
